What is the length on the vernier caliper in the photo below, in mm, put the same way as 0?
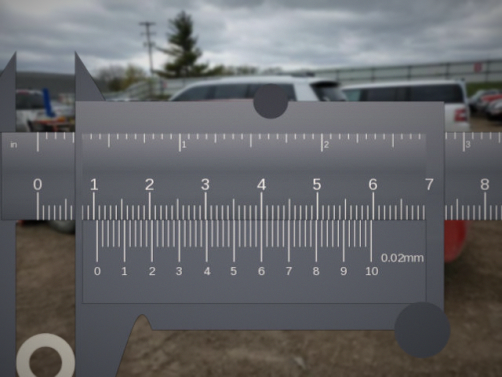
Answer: 10.6
